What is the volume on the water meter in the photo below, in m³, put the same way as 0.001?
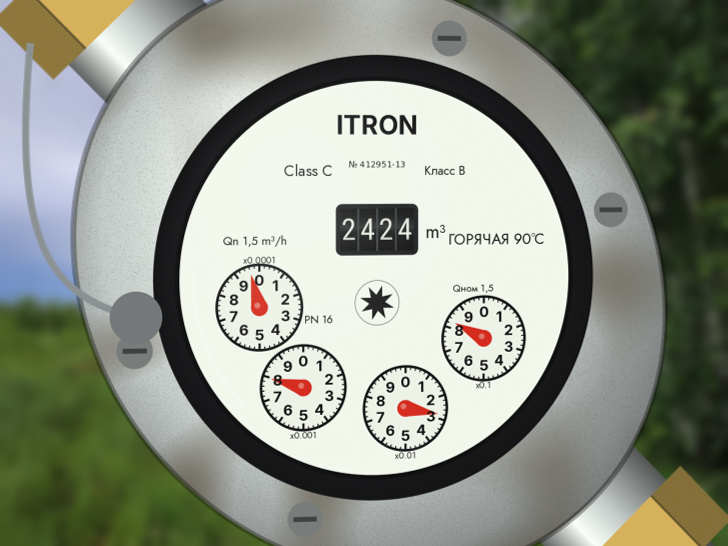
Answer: 2424.8279
